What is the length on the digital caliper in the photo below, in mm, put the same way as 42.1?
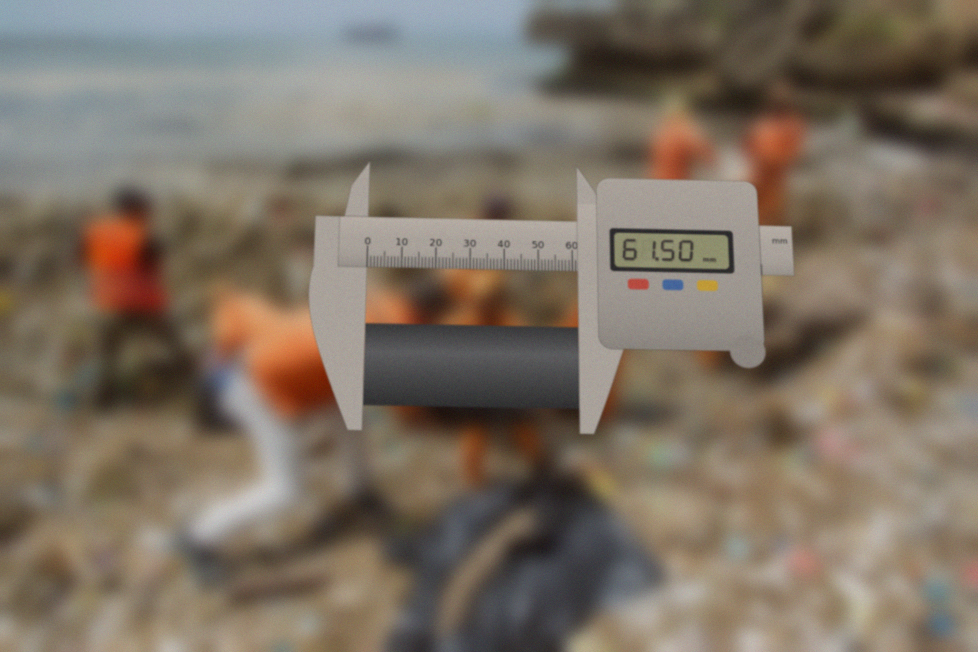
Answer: 61.50
